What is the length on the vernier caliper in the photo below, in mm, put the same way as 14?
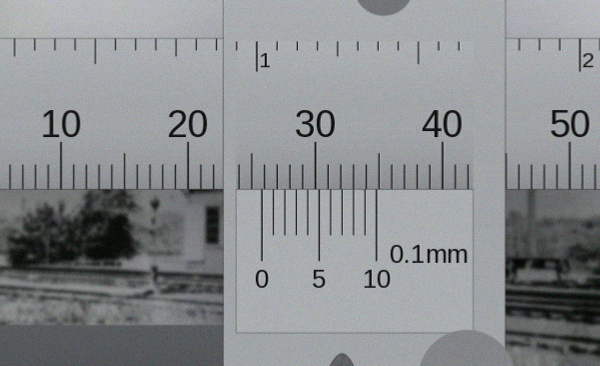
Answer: 25.8
